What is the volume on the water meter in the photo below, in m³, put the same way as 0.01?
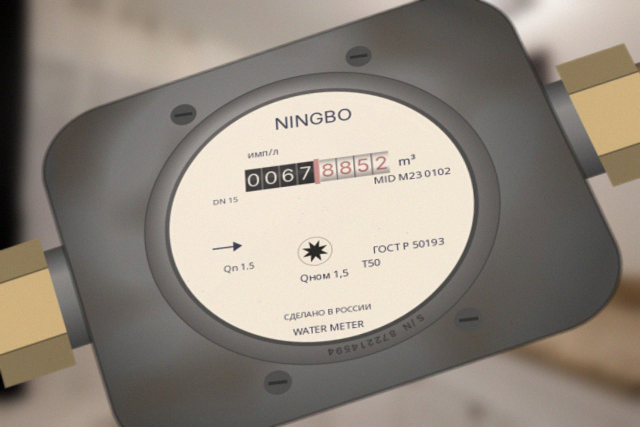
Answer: 67.8852
